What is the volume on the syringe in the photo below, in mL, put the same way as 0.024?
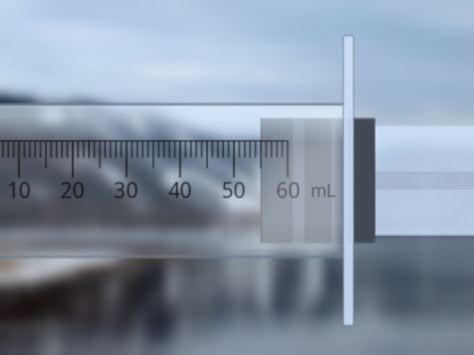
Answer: 55
